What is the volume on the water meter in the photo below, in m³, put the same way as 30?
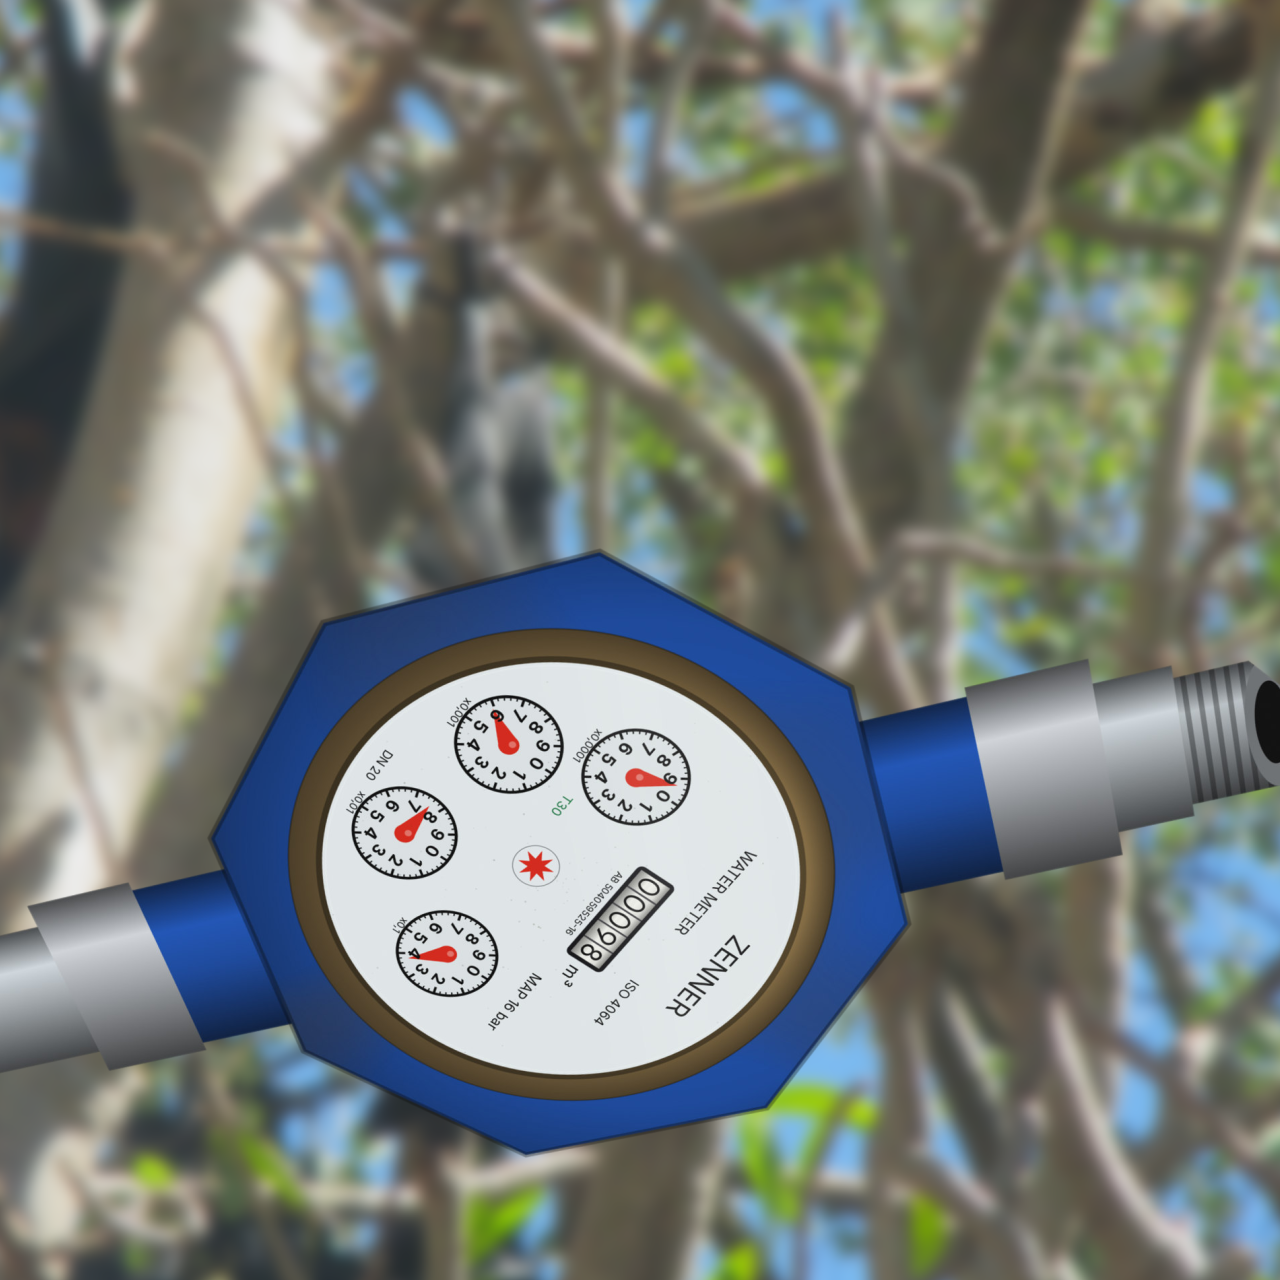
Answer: 98.3759
